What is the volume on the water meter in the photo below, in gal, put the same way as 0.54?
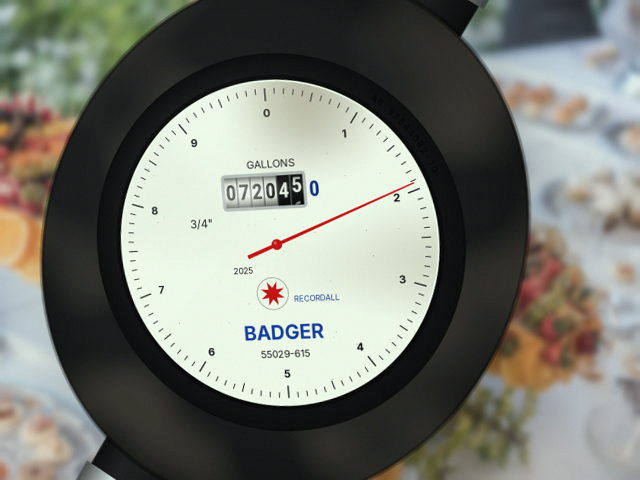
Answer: 720451.9
